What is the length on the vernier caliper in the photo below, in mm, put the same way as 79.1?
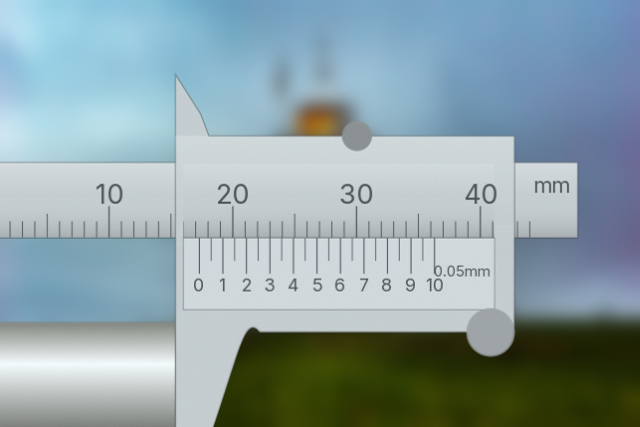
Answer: 17.3
